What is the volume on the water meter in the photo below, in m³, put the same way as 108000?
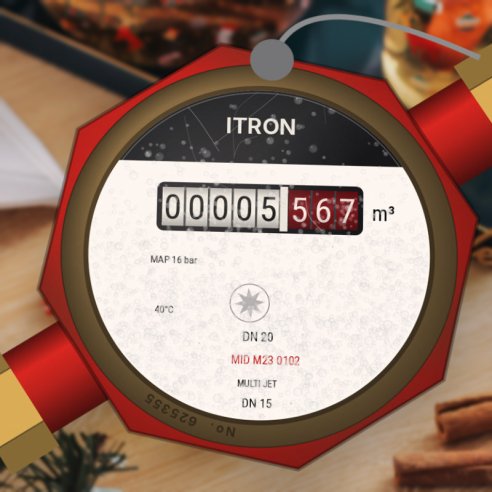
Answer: 5.567
